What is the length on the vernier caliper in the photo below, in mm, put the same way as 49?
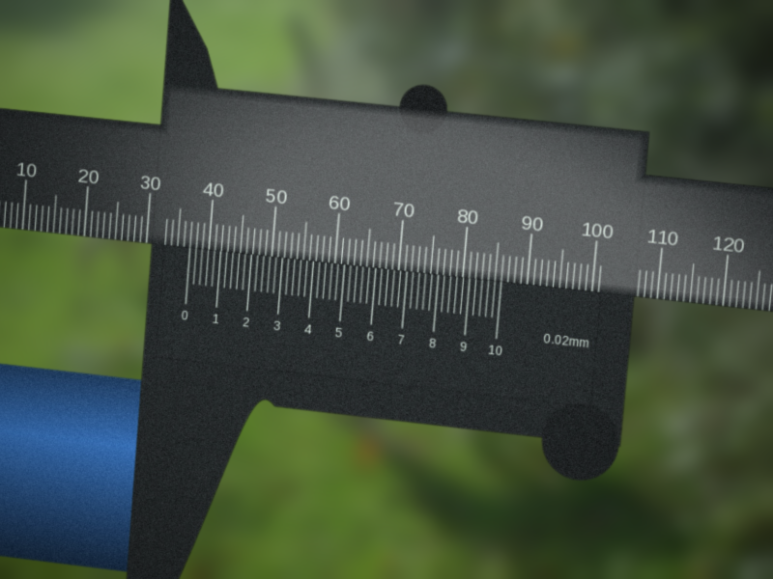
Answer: 37.0
